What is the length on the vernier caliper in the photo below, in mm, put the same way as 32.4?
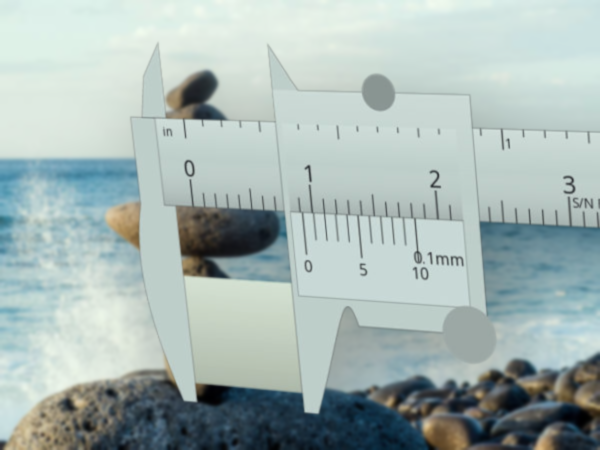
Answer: 9.2
